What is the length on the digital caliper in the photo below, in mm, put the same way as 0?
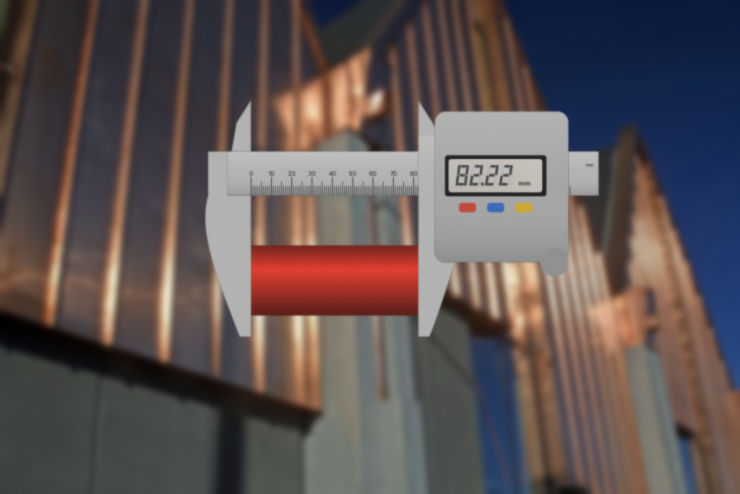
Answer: 82.22
